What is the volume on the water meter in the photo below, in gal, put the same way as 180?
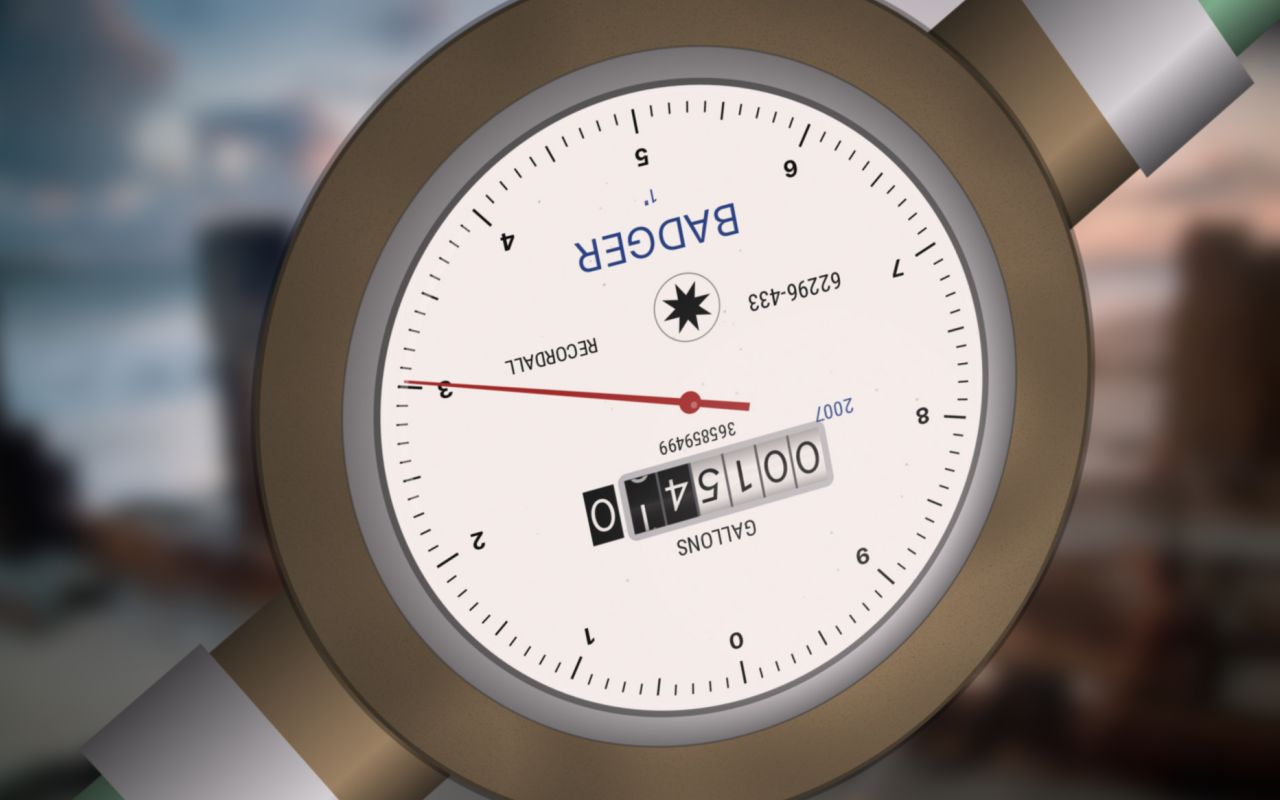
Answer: 15413.0
